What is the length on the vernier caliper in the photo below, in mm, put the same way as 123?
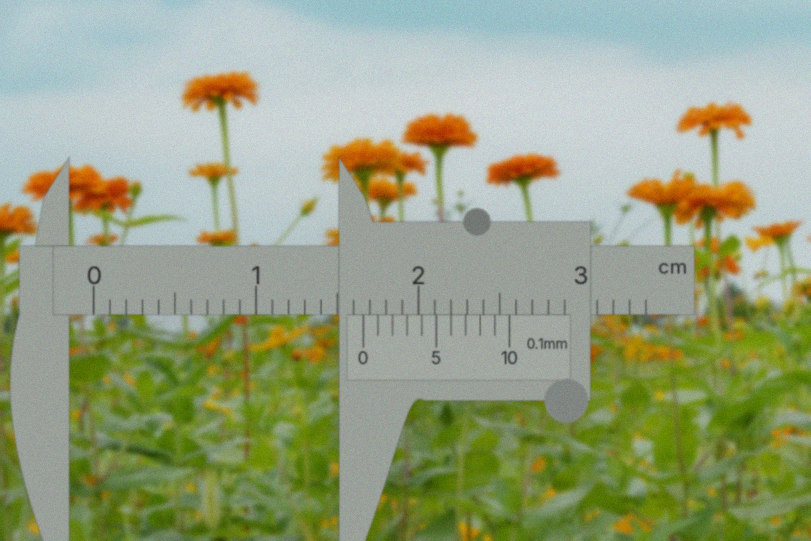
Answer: 16.6
